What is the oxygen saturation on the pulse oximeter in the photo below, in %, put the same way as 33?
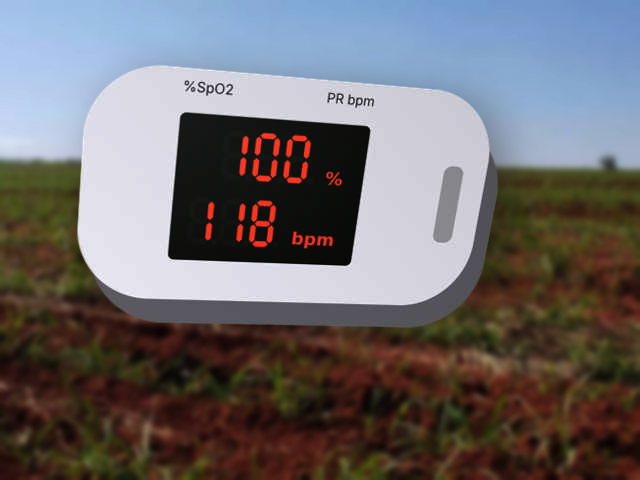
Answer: 100
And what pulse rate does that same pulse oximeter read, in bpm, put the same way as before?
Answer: 118
